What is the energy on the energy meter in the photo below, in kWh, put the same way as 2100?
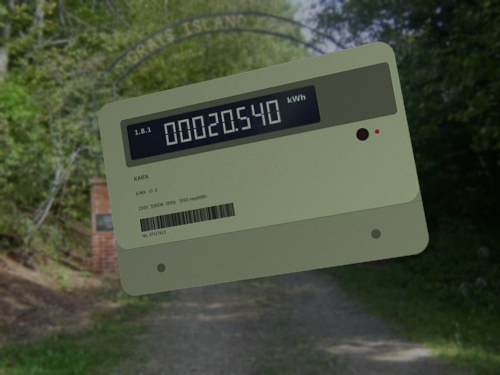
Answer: 20.540
